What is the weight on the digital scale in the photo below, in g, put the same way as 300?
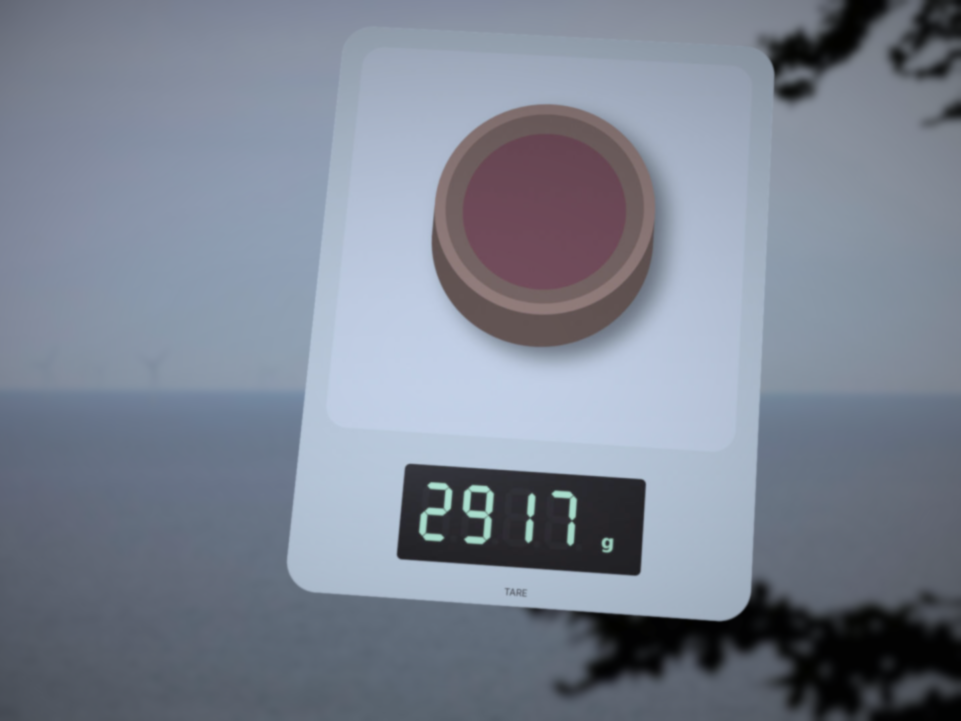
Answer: 2917
